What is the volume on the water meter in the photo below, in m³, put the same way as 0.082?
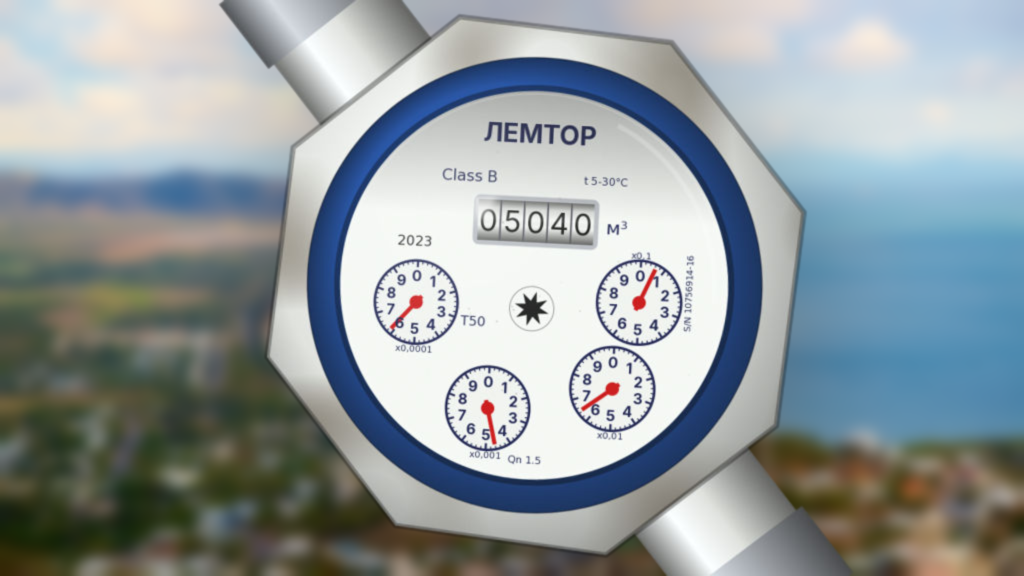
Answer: 5040.0646
